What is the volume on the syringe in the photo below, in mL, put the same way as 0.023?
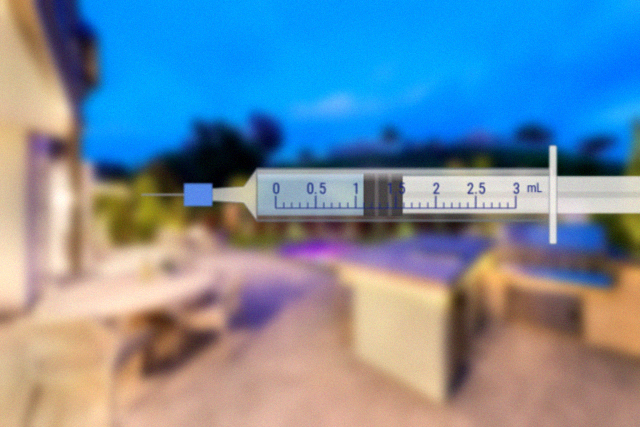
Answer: 1.1
